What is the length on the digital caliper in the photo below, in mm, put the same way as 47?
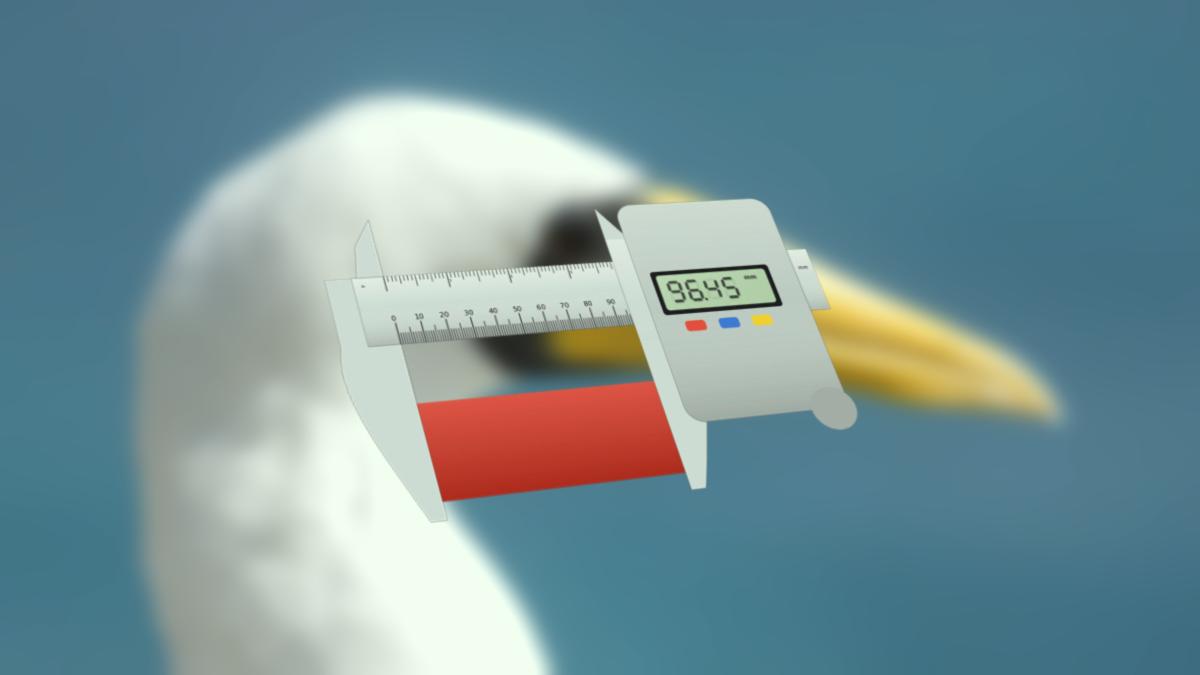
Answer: 96.45
